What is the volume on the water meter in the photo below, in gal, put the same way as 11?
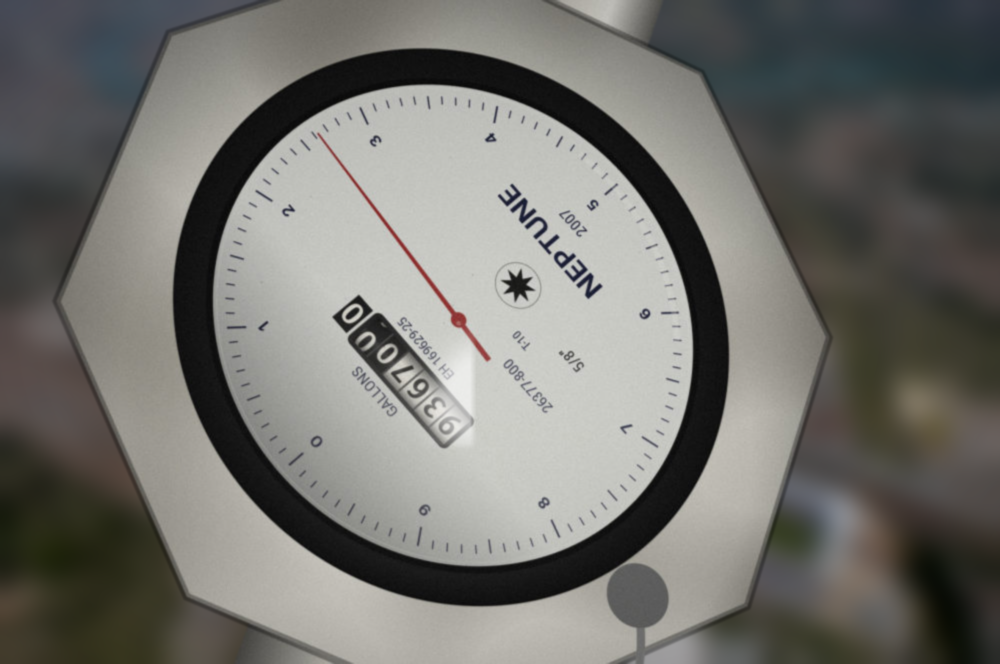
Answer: 9367002.6
